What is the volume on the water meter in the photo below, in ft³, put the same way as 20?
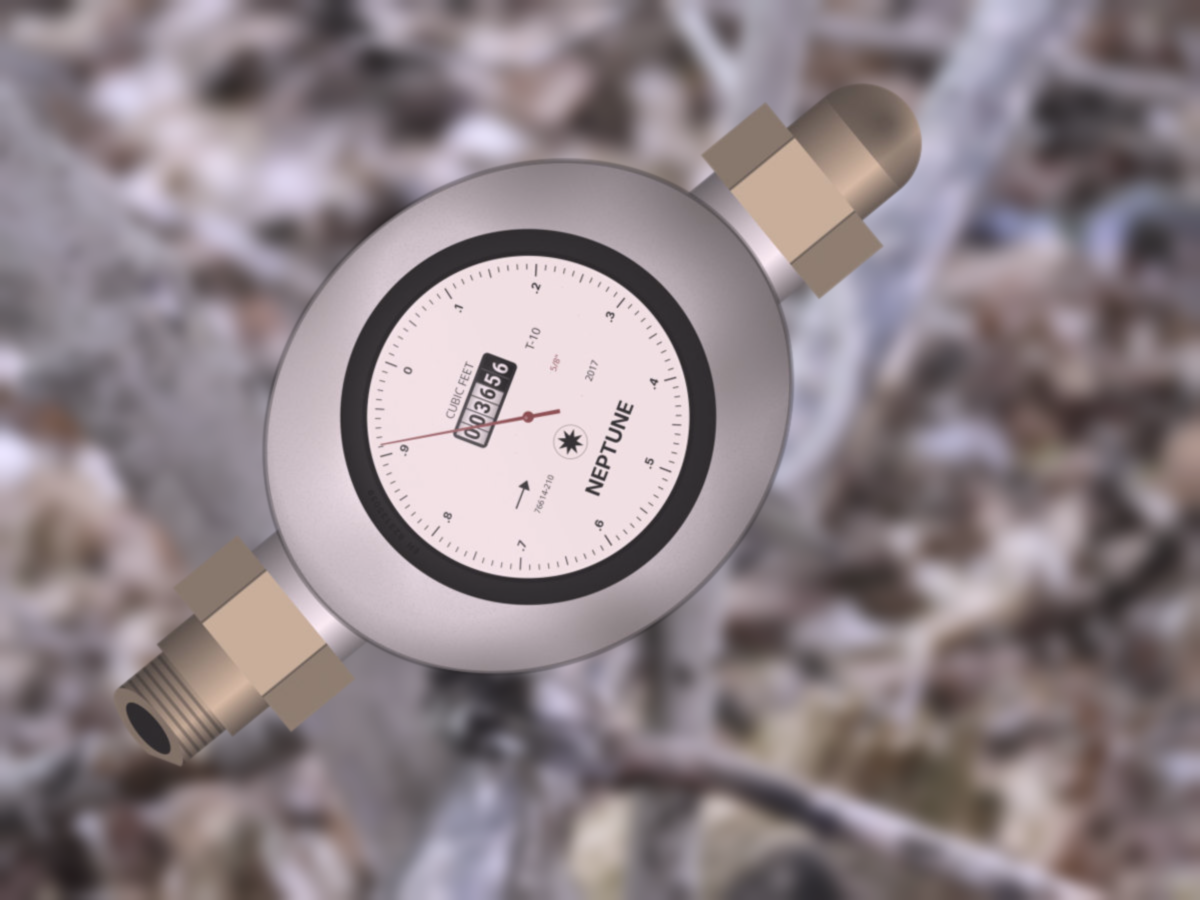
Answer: 3655.91
